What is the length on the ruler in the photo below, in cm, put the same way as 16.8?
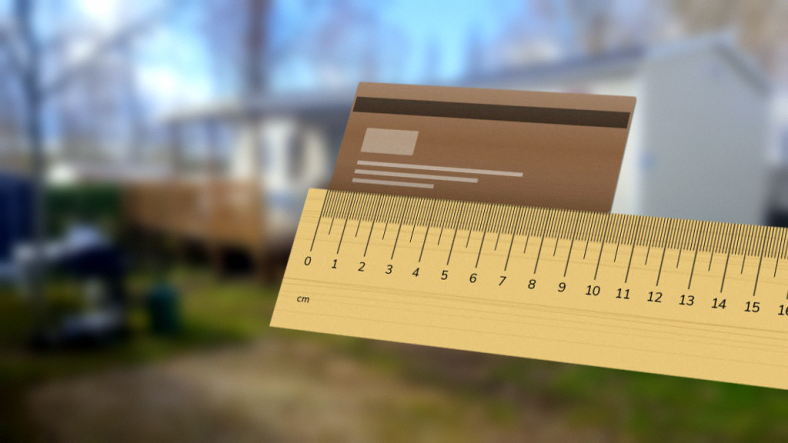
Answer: 10
